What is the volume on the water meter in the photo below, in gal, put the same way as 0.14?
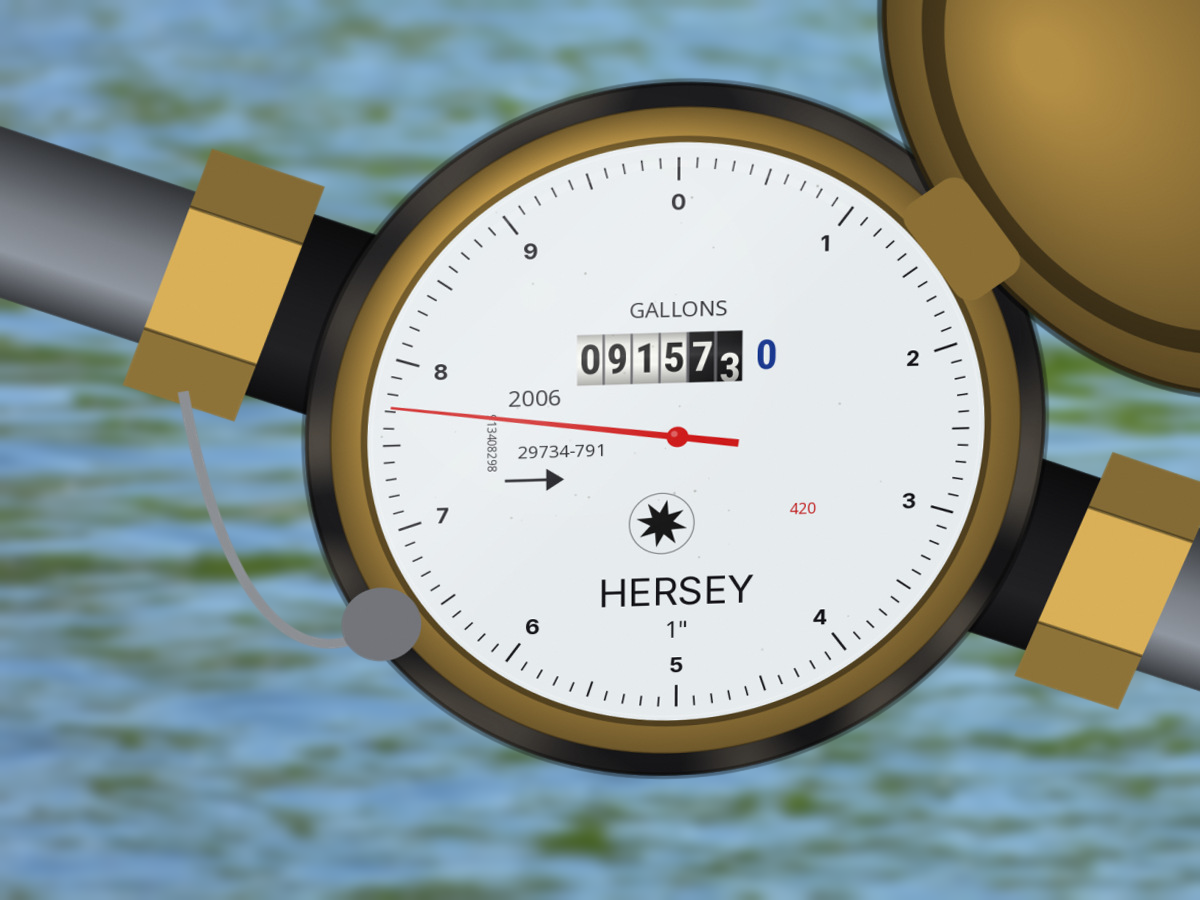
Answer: 915727.7
